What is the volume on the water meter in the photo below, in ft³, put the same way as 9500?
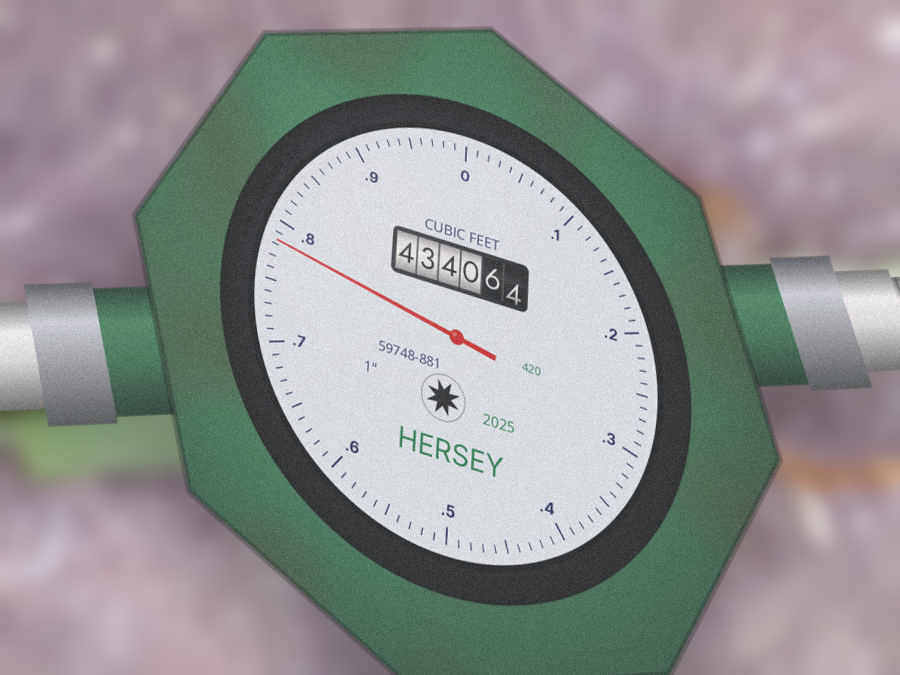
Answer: 434063.78
